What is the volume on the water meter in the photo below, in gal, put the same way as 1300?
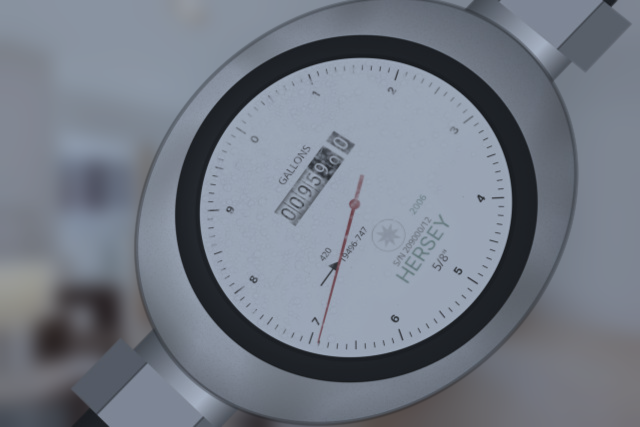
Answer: 95986.9
